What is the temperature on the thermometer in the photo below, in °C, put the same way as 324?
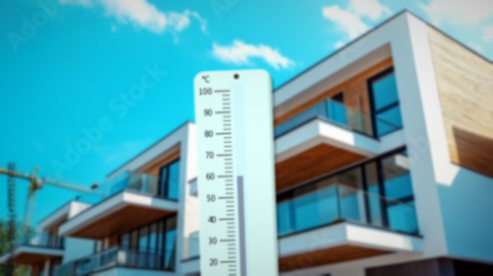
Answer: 60
